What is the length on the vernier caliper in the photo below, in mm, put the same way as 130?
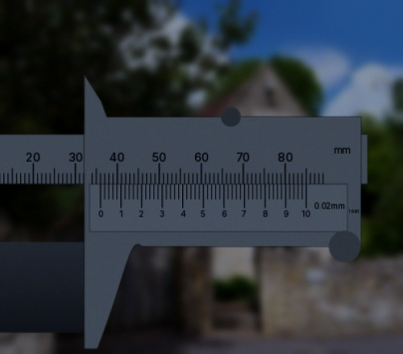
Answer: 36.0
